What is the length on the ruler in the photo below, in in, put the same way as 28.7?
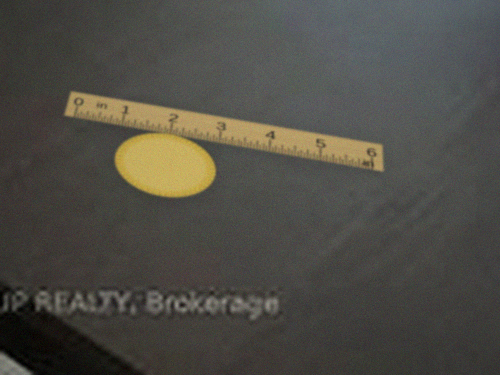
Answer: 2
